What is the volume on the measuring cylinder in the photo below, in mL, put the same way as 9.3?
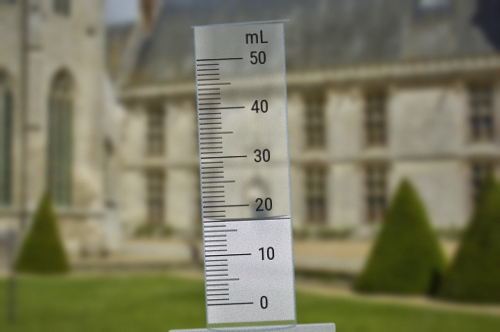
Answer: 17
